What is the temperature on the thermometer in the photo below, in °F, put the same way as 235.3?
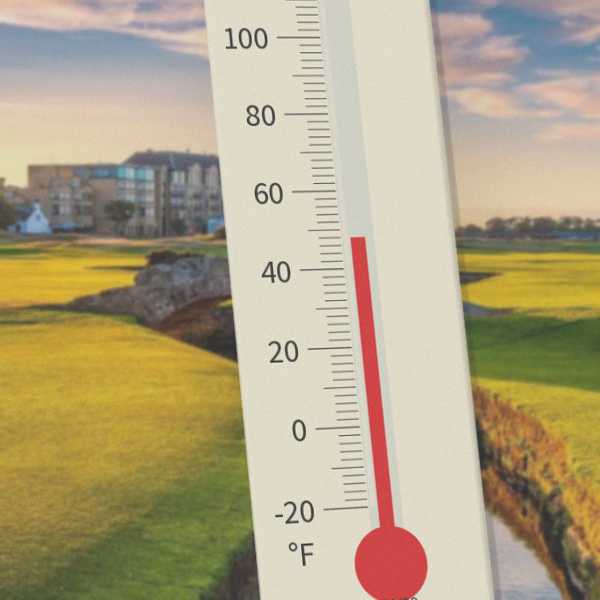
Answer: 48
